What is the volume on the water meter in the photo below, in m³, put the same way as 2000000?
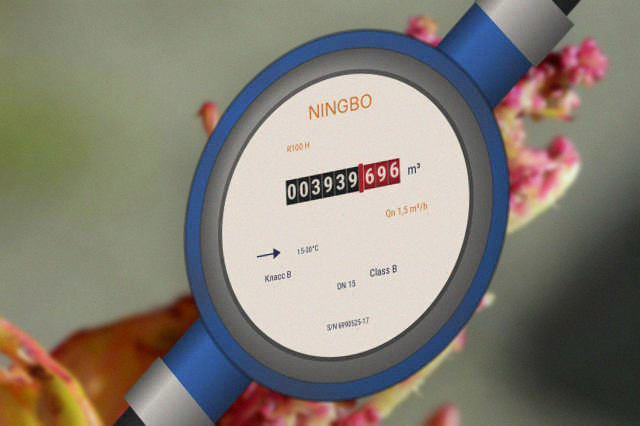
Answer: 3939.696
